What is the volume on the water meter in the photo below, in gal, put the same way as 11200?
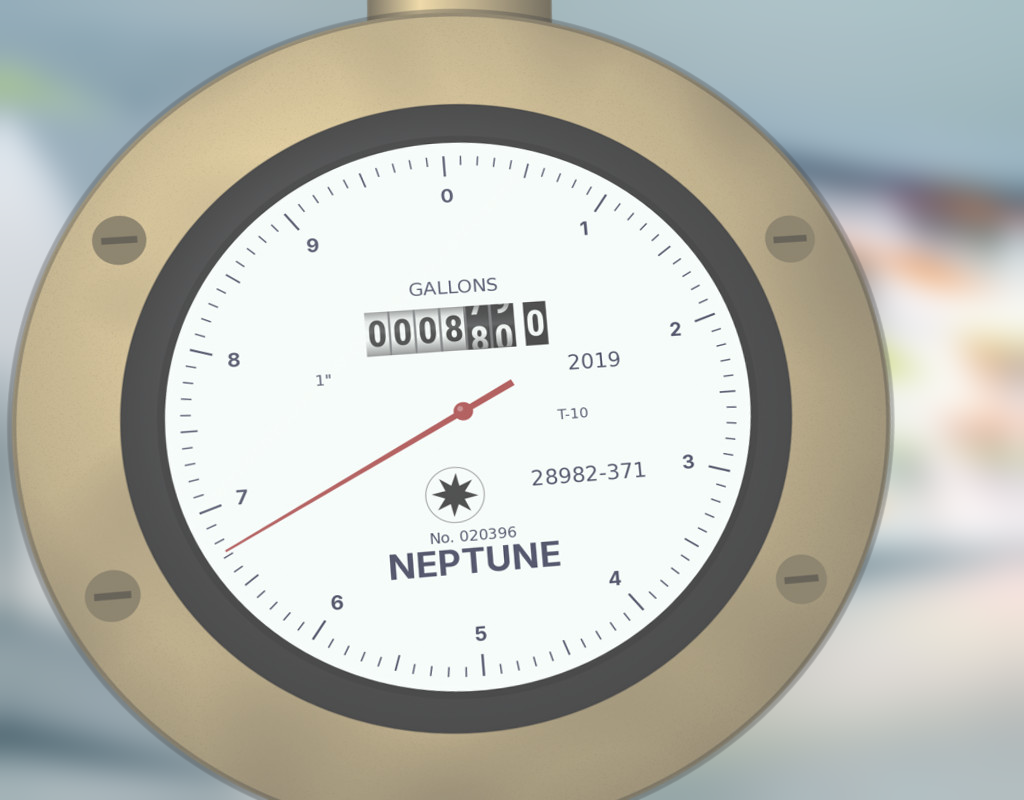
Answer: 8796.7
